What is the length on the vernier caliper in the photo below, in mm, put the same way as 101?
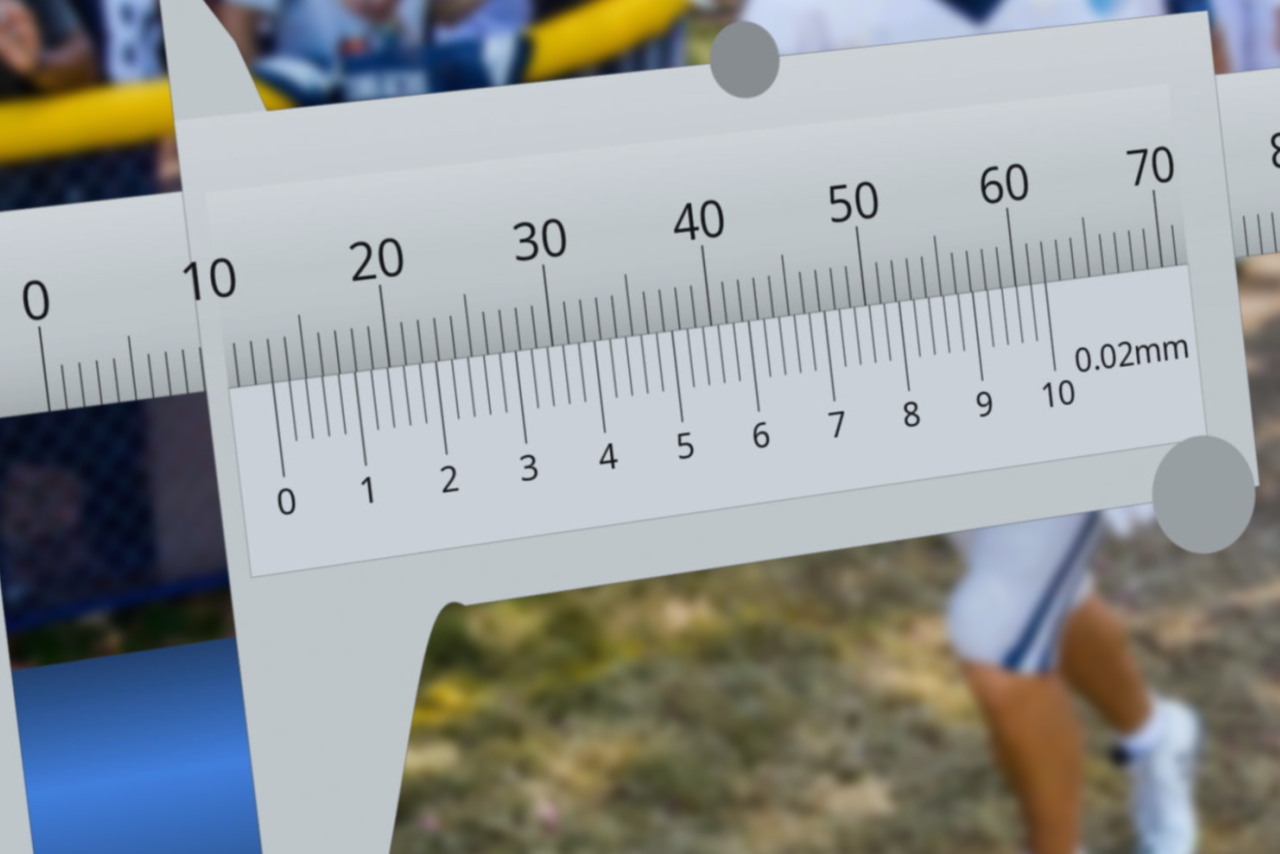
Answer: 13.0
